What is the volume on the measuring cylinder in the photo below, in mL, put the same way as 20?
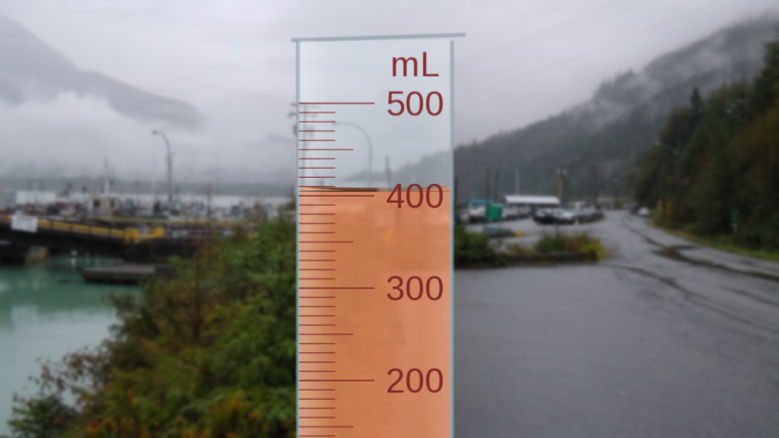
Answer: 405
